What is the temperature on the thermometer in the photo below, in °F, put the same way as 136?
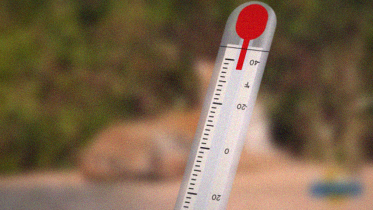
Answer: -36
